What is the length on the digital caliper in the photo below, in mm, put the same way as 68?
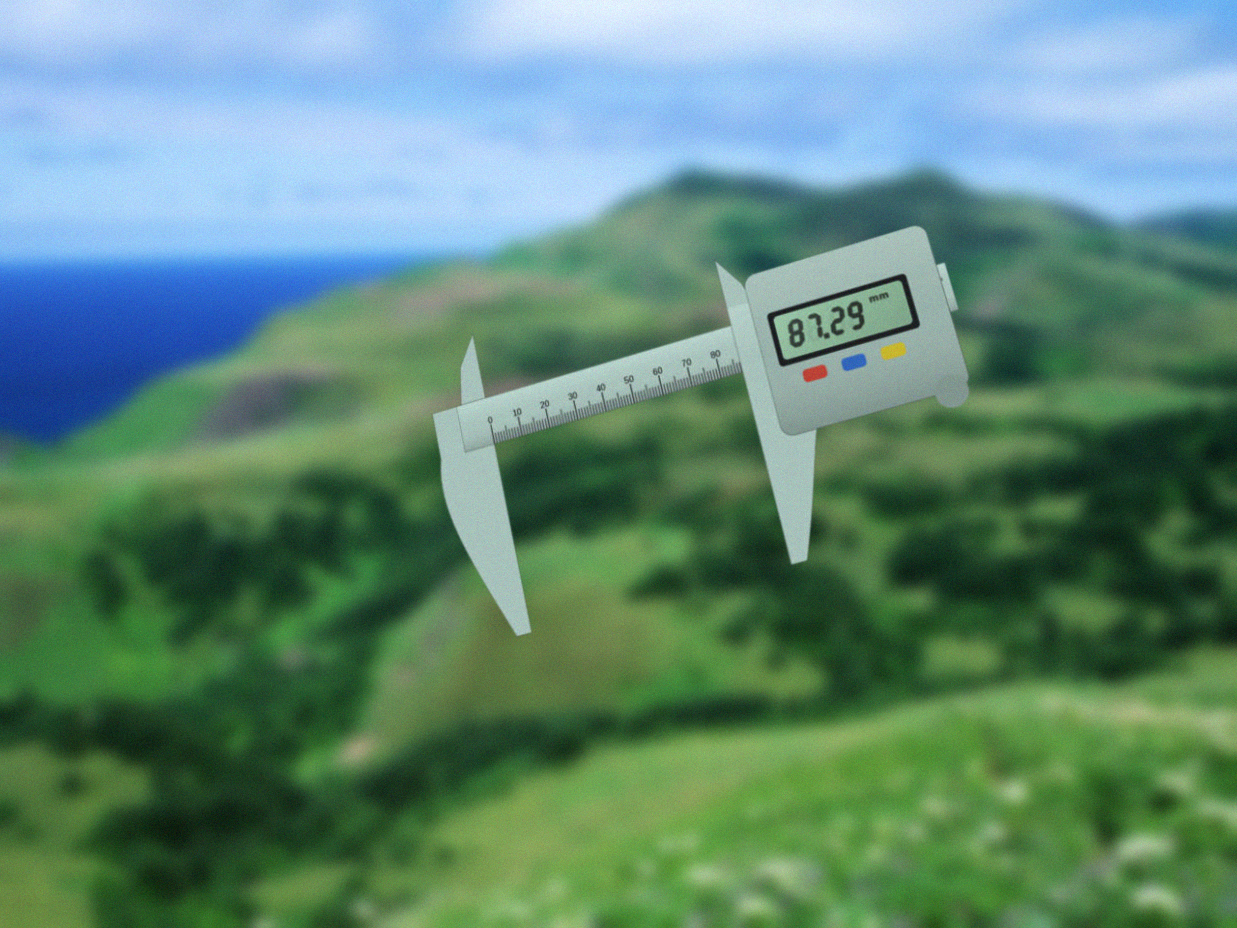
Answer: 87.29
